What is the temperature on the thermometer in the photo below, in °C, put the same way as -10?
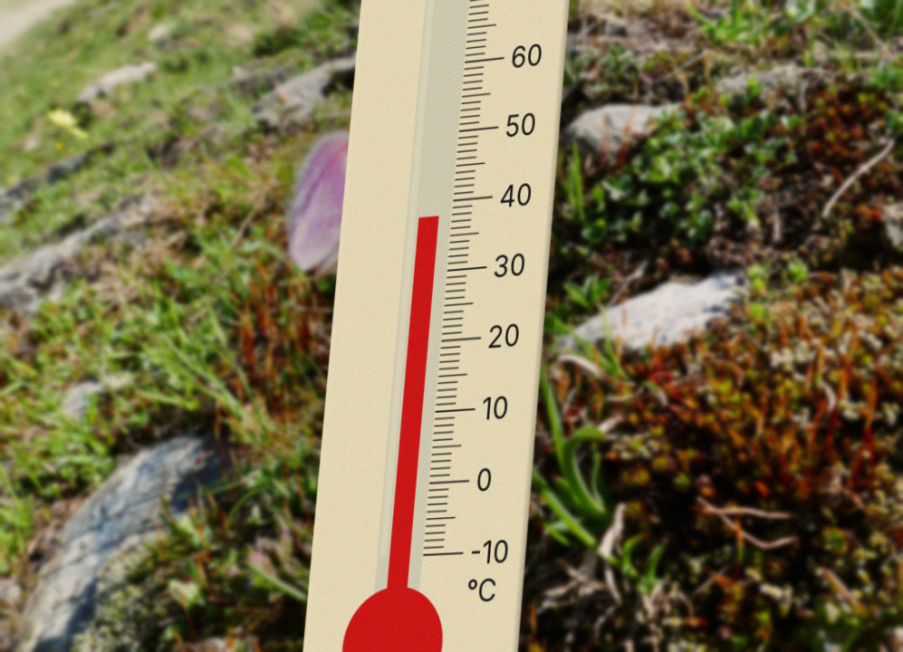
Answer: 38
